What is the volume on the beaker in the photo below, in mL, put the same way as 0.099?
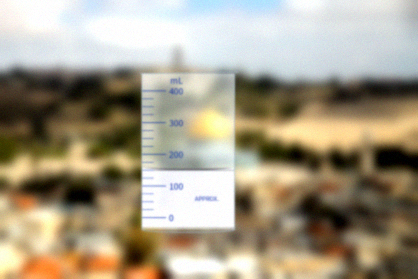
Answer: 150
